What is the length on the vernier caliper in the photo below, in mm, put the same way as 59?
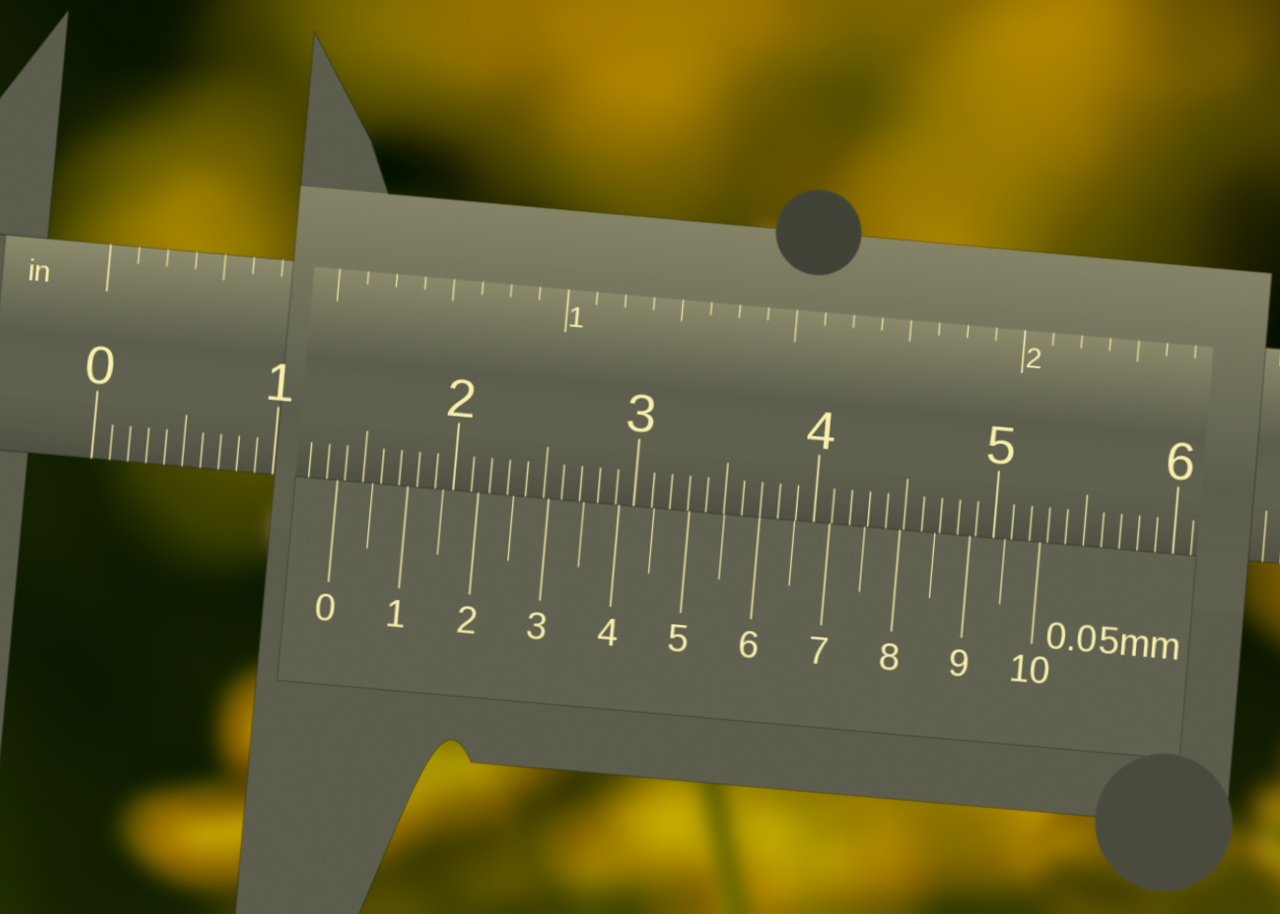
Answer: 13.6
